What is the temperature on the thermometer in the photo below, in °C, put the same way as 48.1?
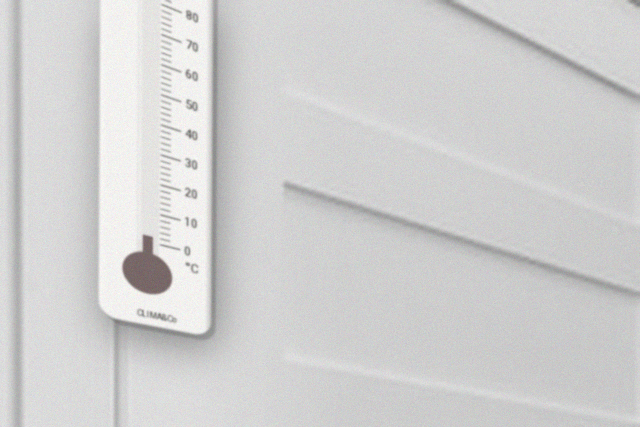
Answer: 2
